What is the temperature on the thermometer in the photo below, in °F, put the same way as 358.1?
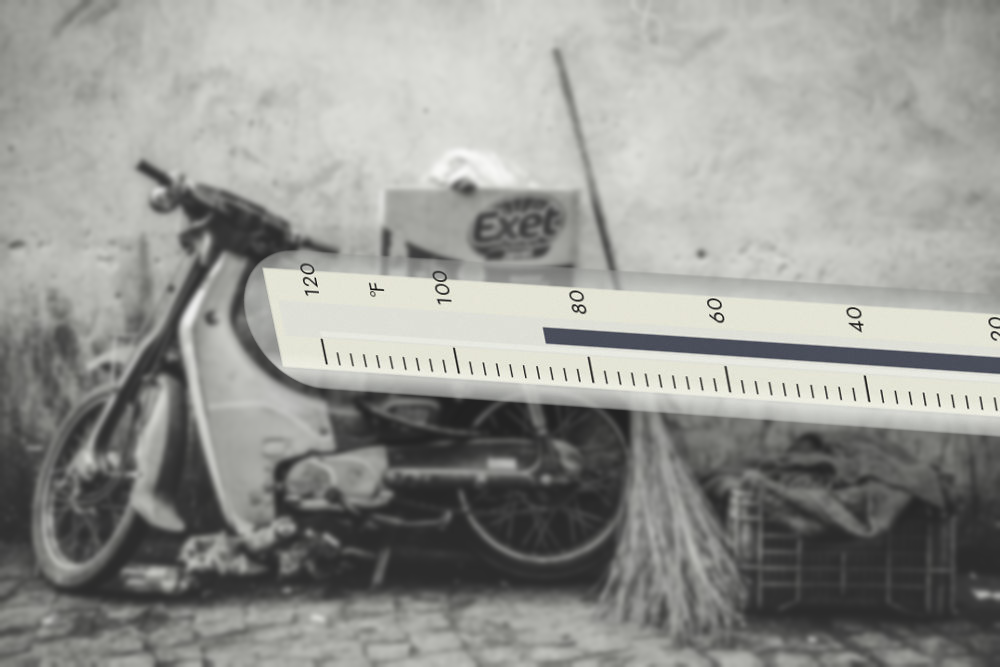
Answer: 86
